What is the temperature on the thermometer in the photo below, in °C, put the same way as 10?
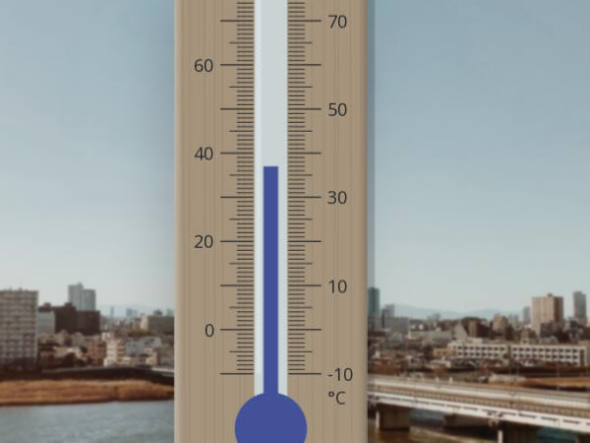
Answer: 37
